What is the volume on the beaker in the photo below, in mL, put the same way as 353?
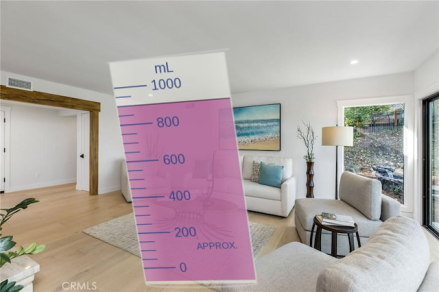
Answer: 900
